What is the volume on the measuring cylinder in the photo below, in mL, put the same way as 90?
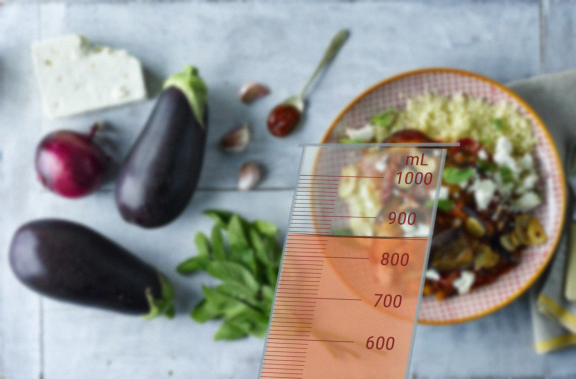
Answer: 850
